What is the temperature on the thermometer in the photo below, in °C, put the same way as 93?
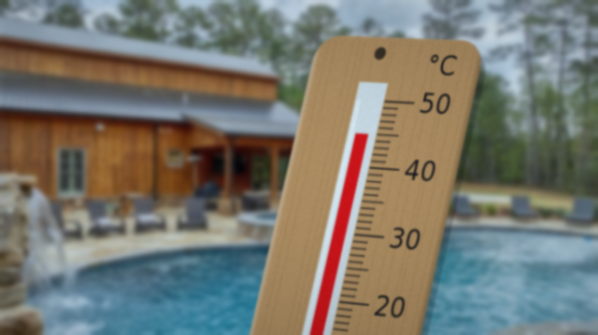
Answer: 45
